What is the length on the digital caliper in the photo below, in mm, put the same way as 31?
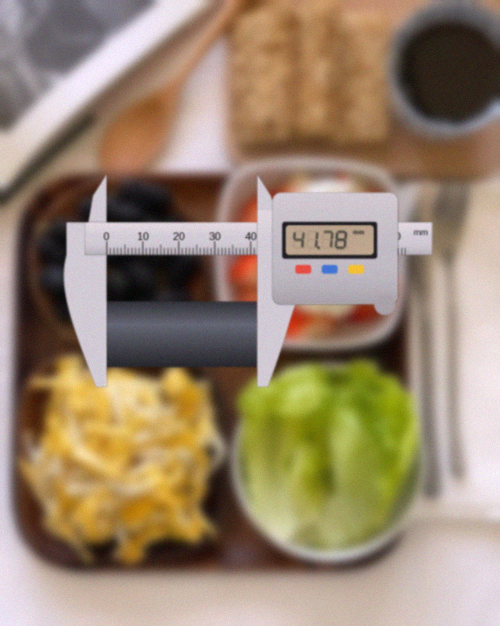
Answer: 41.78
